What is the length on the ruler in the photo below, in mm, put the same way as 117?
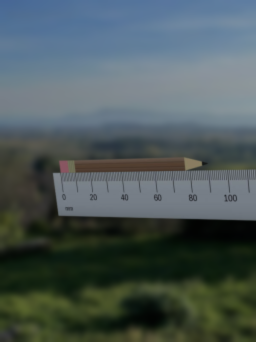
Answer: 90
